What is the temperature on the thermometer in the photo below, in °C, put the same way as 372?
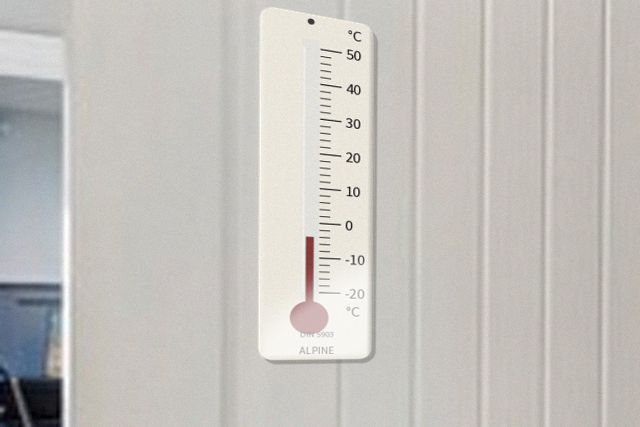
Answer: -4
